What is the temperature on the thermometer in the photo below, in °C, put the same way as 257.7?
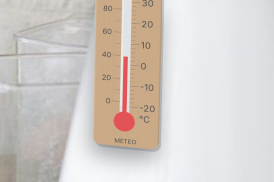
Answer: 4
